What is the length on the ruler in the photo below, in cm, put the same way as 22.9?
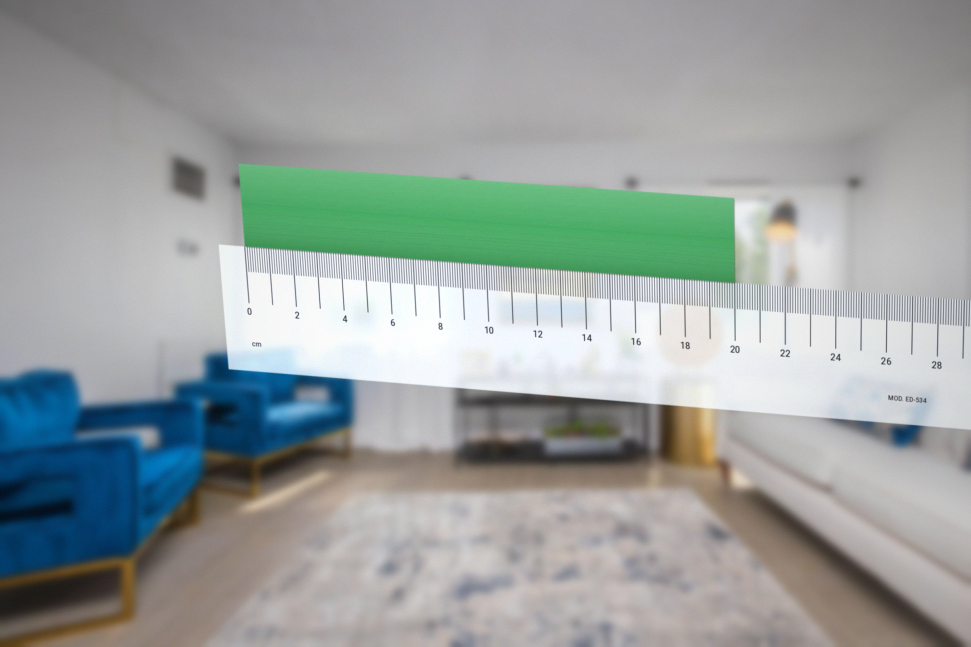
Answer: 20
